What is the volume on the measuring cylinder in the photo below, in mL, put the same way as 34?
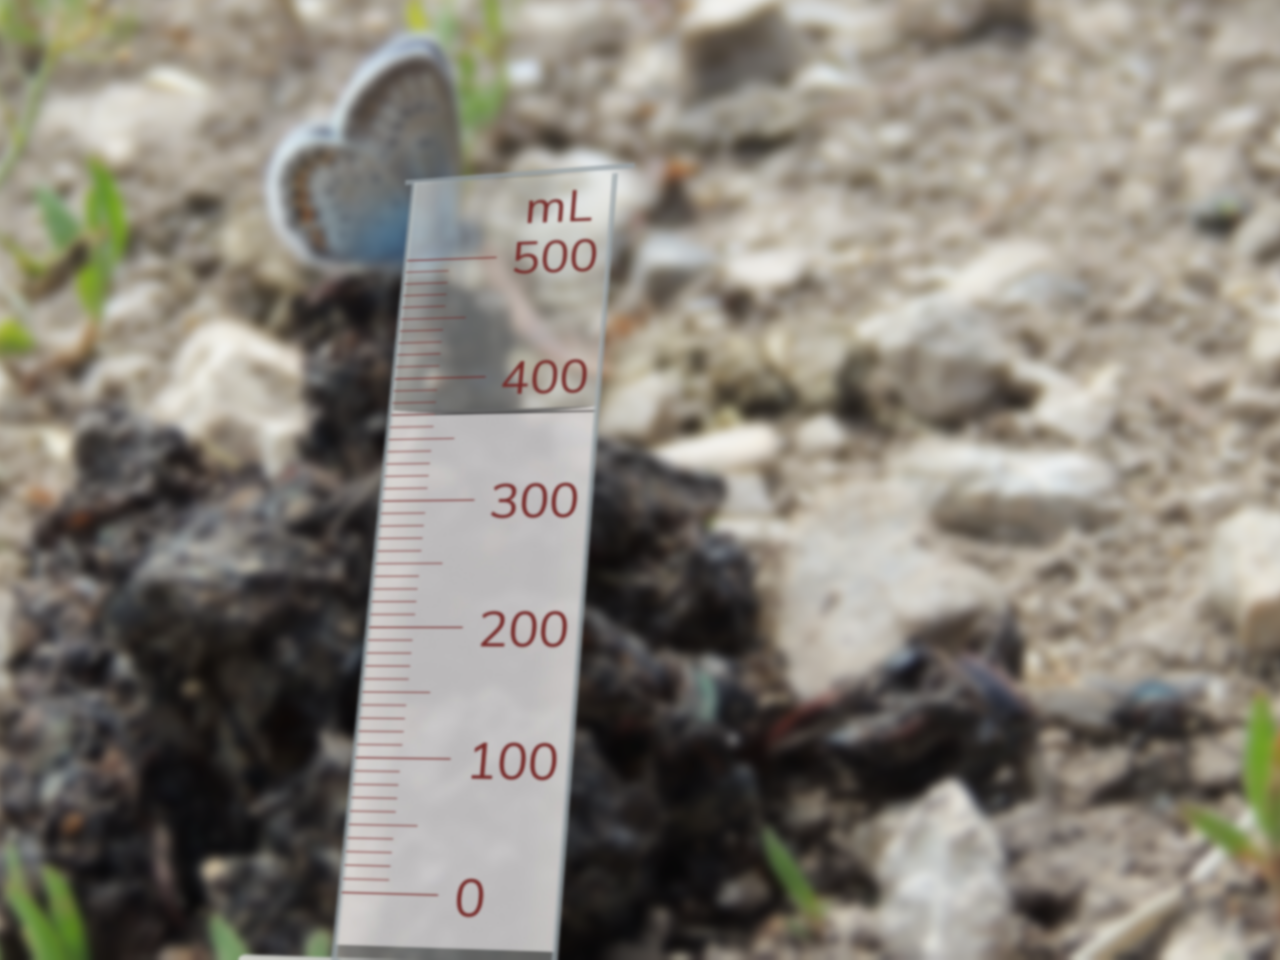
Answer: 370
